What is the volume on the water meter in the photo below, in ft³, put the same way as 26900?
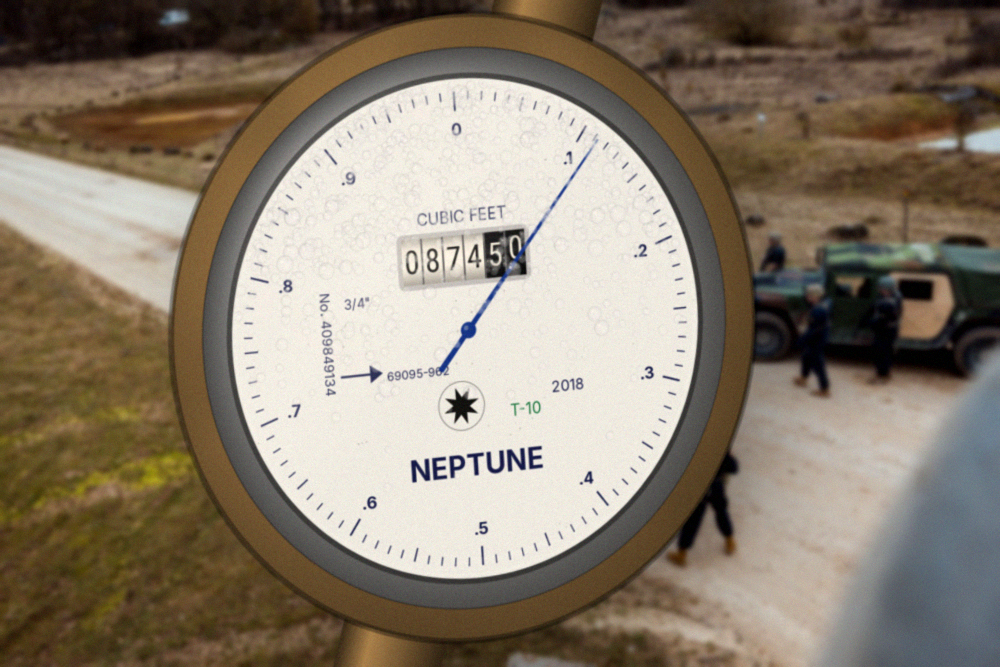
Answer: 87450.11
